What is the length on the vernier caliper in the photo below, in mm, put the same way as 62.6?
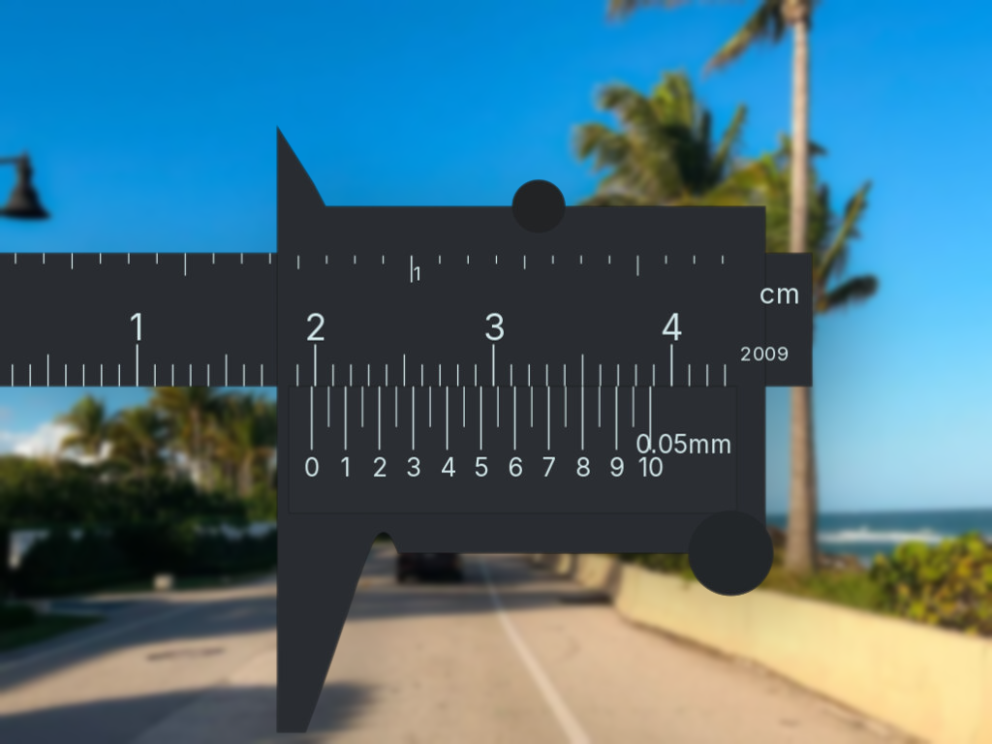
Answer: 19.8
